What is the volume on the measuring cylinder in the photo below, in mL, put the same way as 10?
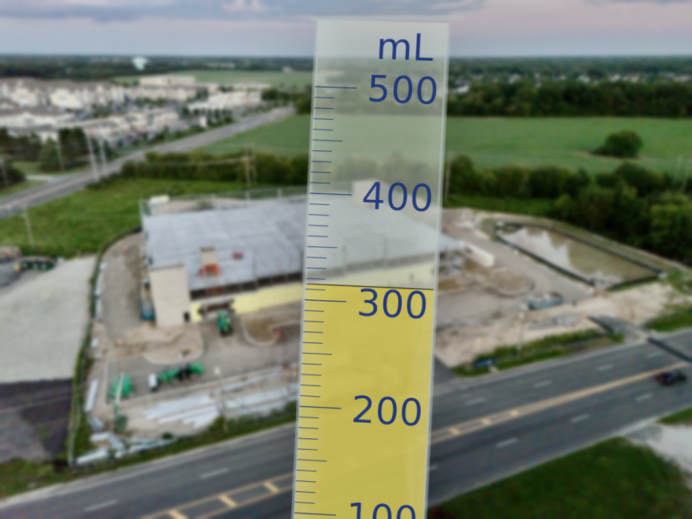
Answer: 315
